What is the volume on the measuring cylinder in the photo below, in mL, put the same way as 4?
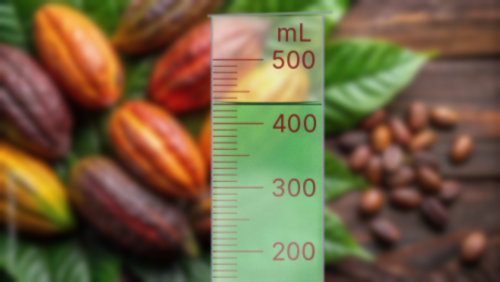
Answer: 430
